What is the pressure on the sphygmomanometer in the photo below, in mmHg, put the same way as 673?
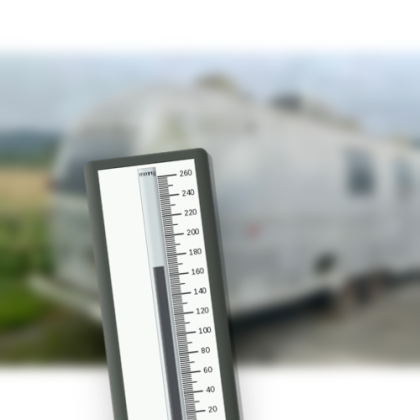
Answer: 170
